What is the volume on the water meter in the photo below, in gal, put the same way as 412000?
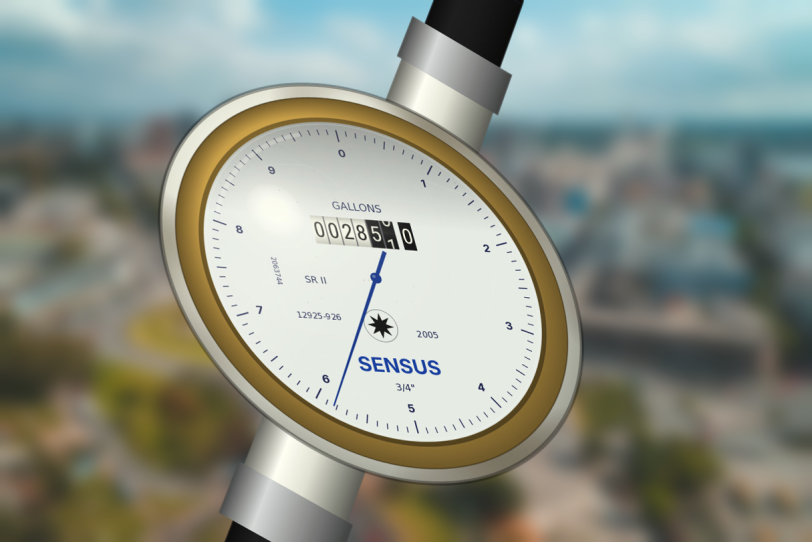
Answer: 28505.8
